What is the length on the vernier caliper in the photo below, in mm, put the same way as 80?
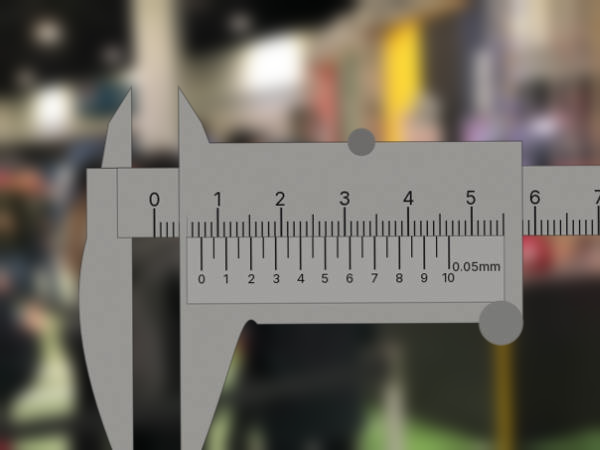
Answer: 7.4
